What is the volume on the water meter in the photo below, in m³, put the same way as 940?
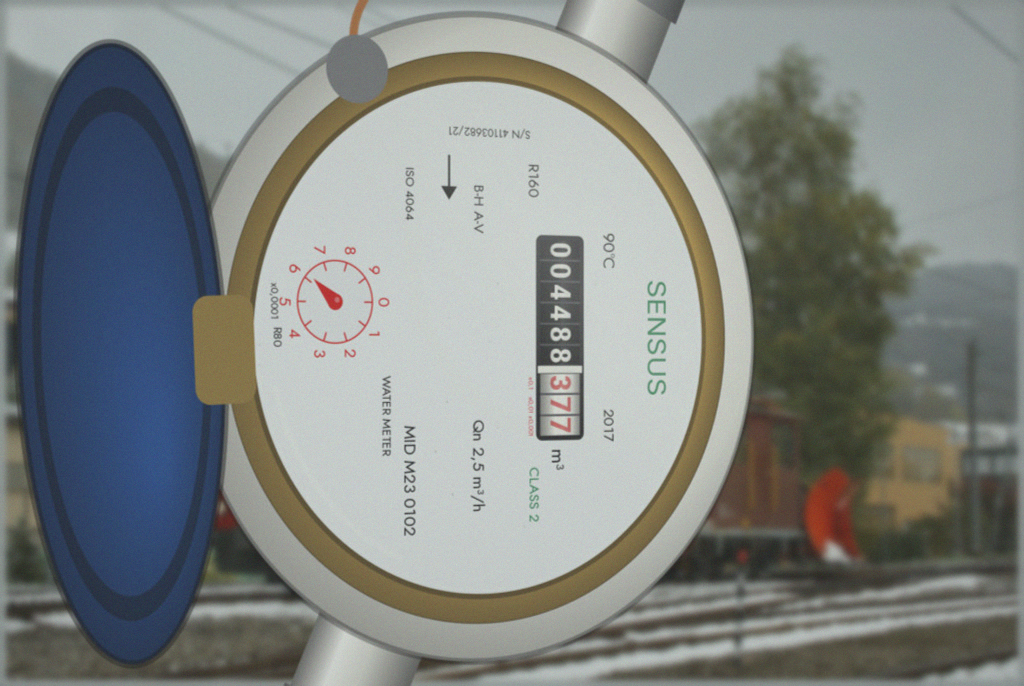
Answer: 4488.3776
